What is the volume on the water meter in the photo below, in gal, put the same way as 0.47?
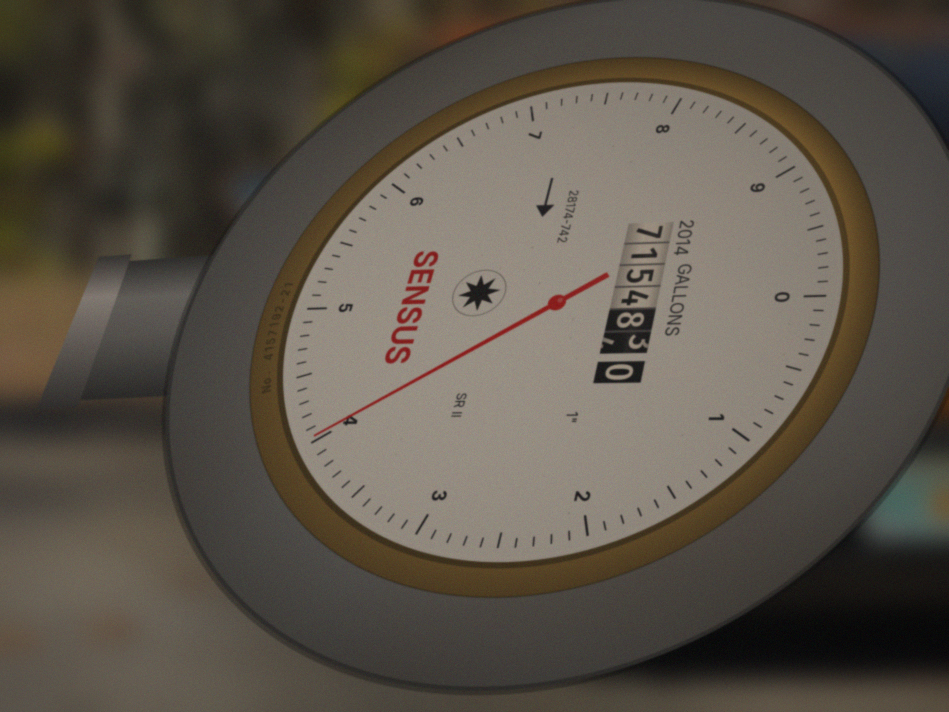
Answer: 7154834.0
